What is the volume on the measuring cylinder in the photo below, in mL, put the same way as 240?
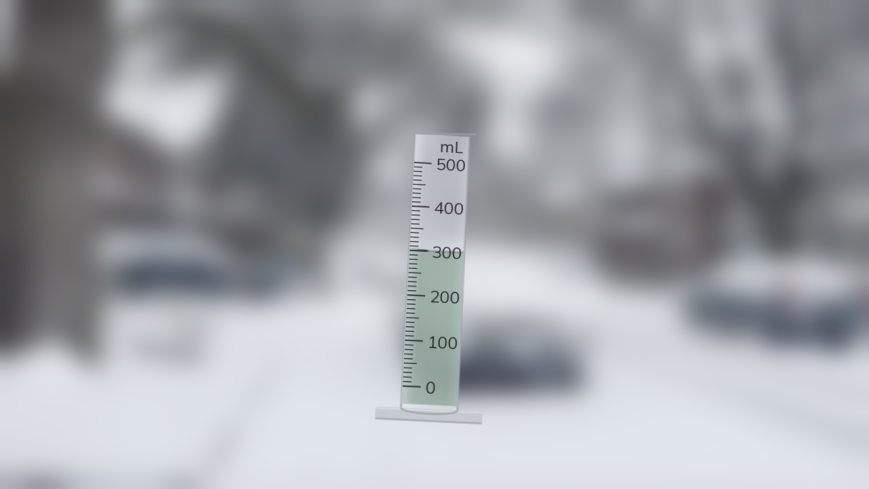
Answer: 300
